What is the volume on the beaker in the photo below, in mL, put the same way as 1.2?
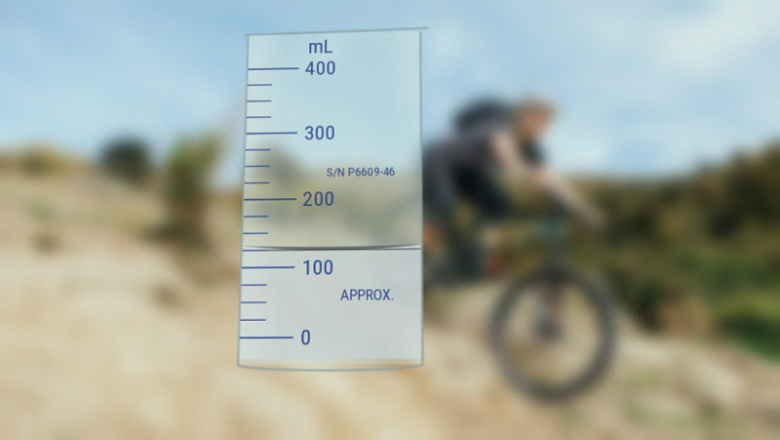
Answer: 125
